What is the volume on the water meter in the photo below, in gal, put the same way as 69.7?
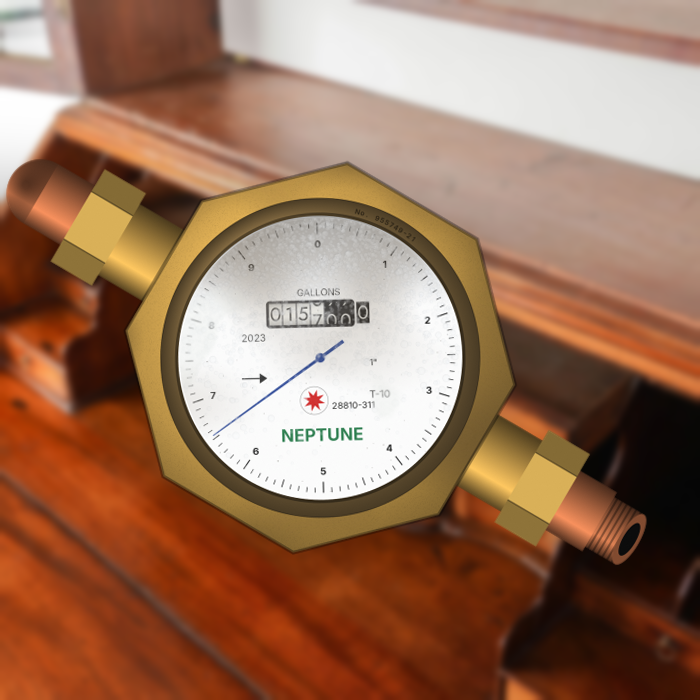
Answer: 156996.5
